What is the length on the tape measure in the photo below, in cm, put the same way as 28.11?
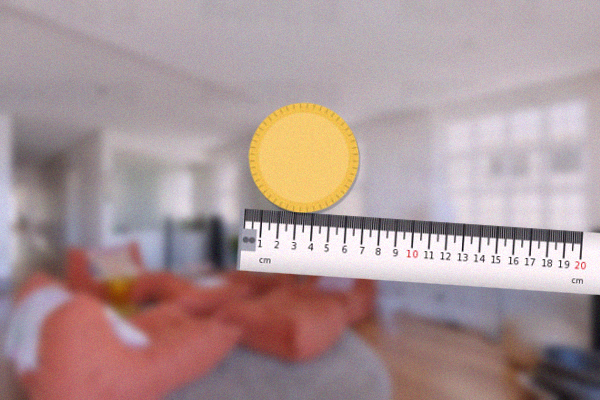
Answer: 6.5
